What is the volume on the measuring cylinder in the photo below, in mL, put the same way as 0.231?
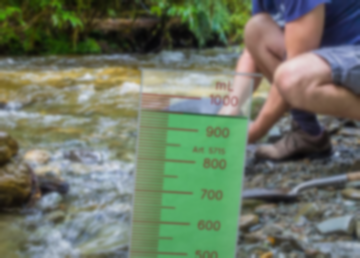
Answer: 950
